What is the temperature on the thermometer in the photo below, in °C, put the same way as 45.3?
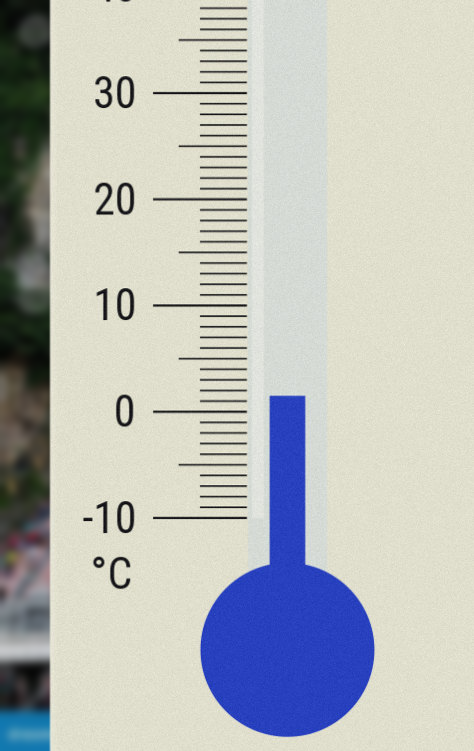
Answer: 1.5
